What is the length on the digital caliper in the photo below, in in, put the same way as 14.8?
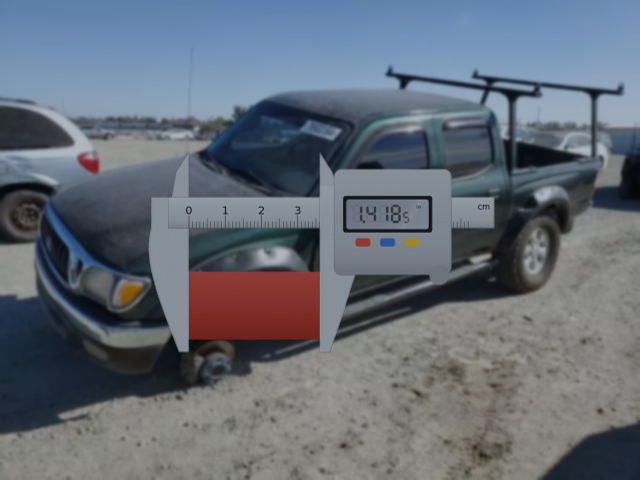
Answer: 1.4185
